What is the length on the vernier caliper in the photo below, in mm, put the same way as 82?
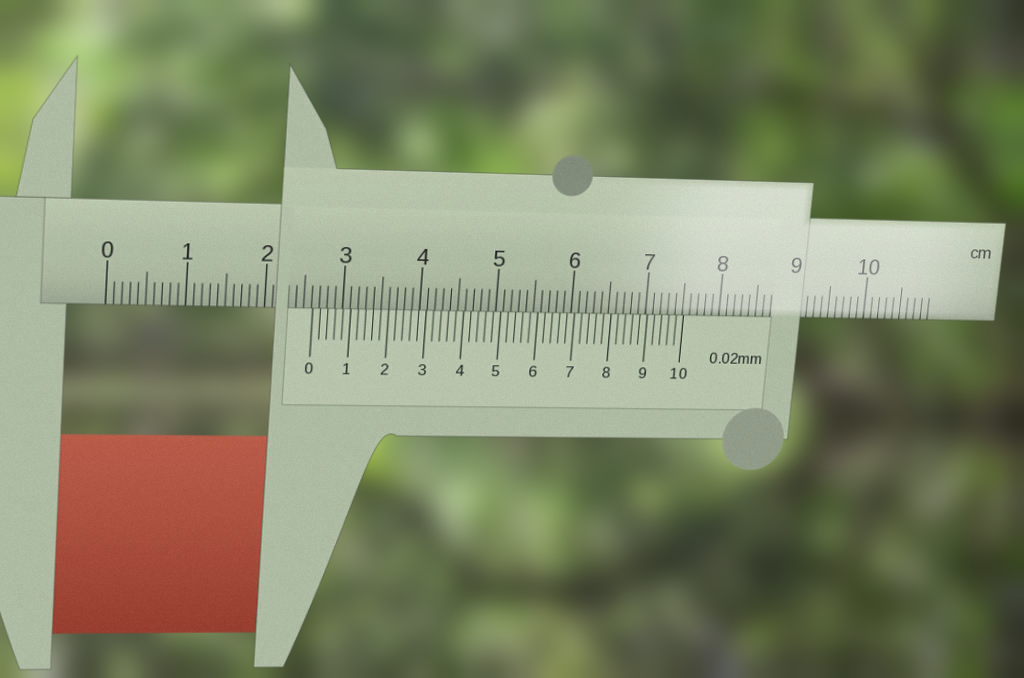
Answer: 26.2
